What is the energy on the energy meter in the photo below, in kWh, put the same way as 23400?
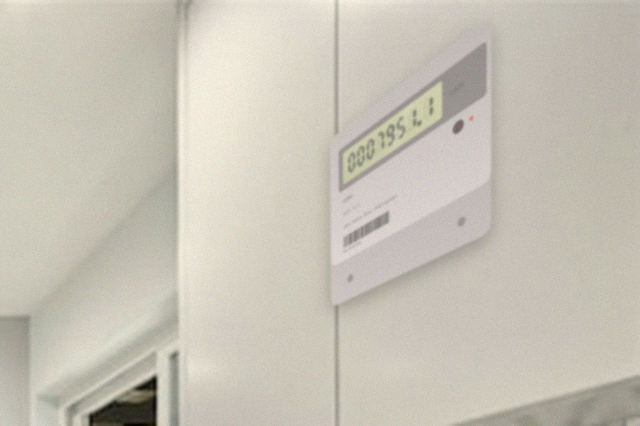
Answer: 7951.1
